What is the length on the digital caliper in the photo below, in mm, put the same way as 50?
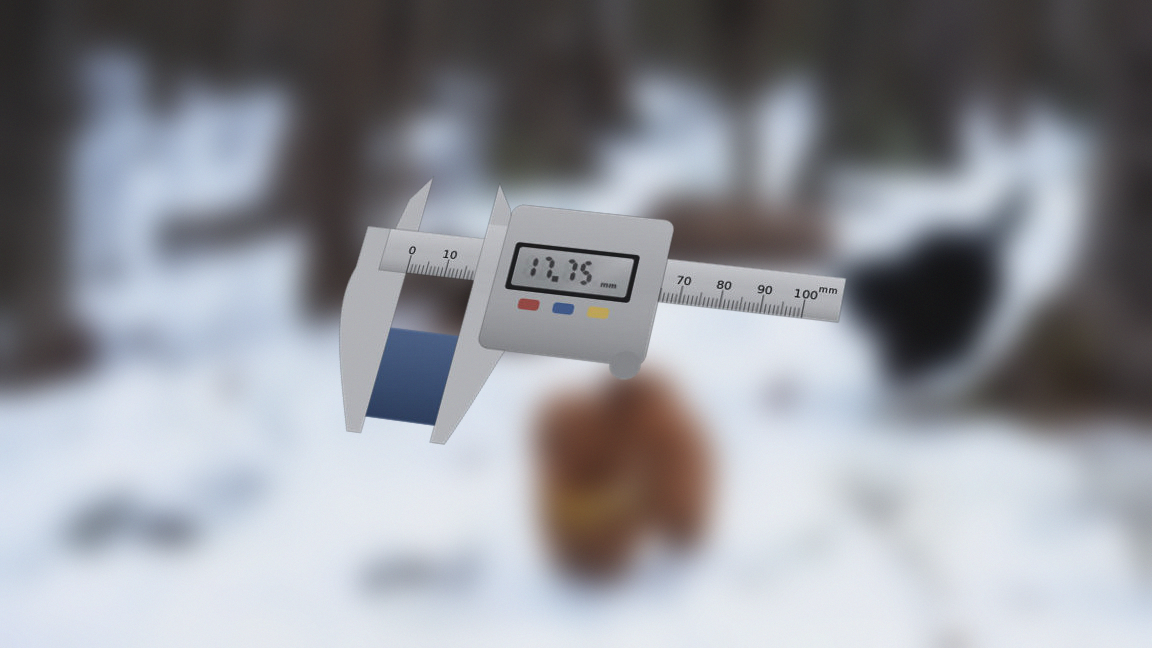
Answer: 17.75
